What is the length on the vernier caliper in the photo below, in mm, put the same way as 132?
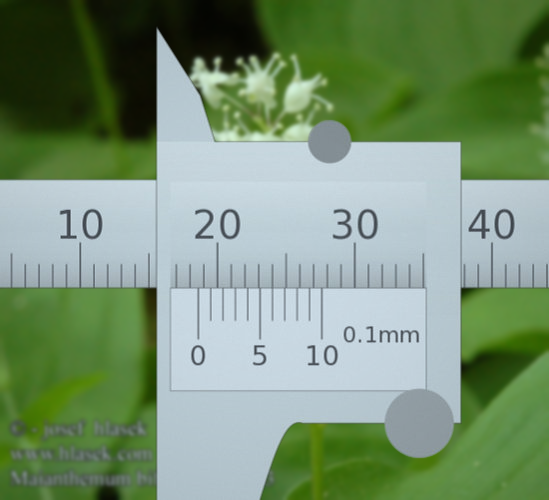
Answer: 18.6
